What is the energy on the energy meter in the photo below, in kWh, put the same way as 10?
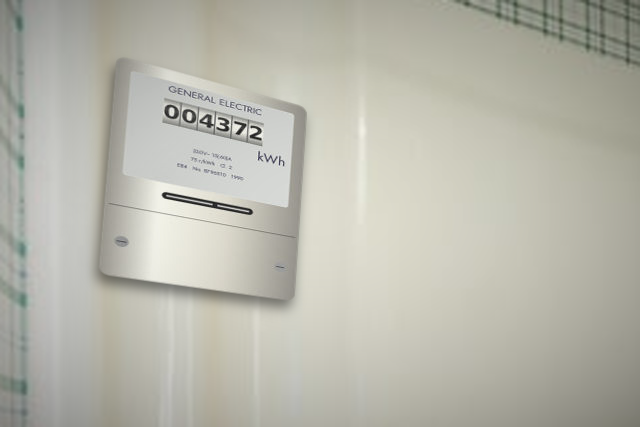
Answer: 4372
